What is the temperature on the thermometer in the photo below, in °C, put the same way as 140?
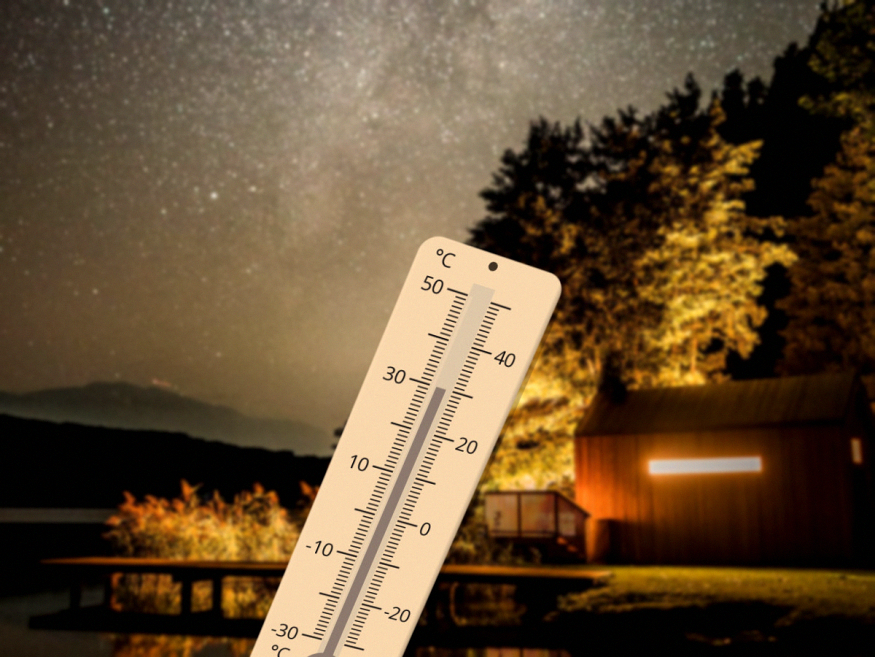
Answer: 30
